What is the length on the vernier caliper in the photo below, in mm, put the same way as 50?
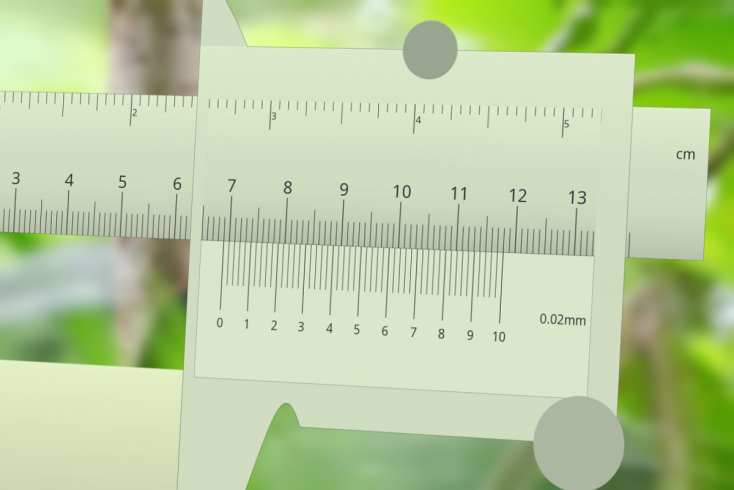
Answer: 69.0
